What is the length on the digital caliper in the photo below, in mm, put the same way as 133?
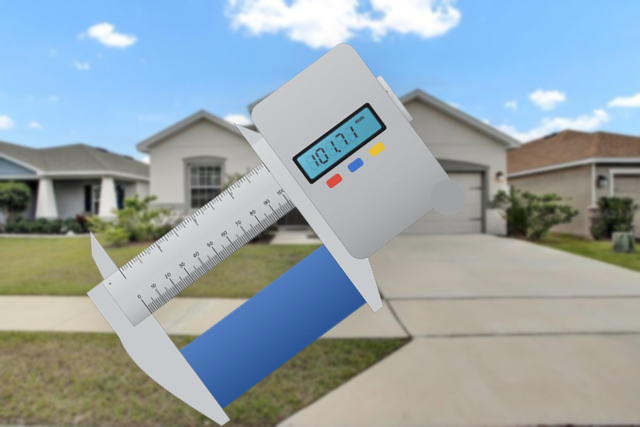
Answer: 101.71
